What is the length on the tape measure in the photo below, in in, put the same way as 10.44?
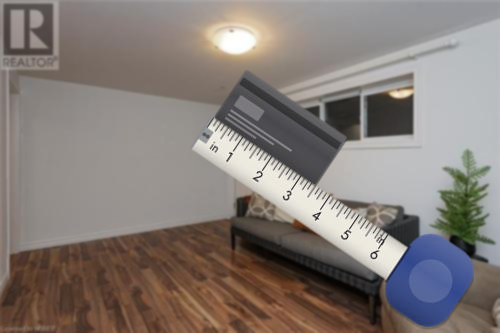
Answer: 3.5
